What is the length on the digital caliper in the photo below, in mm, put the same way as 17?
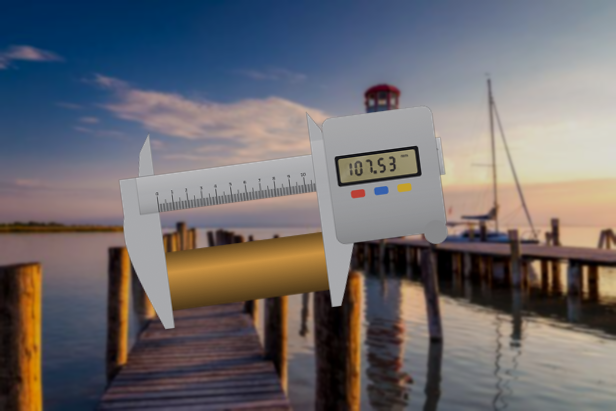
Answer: 107.53
